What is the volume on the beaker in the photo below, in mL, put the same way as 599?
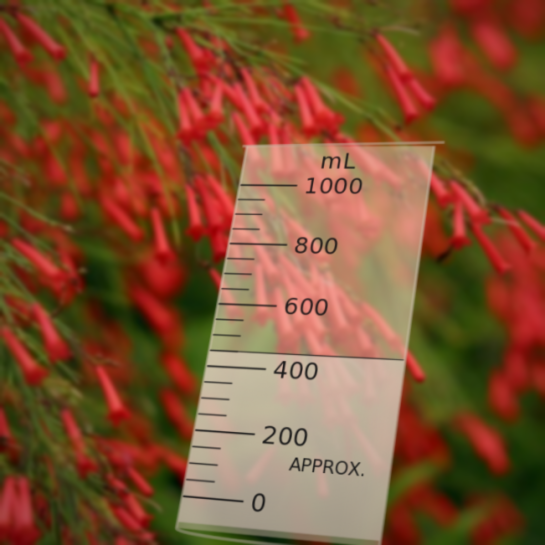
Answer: 450
